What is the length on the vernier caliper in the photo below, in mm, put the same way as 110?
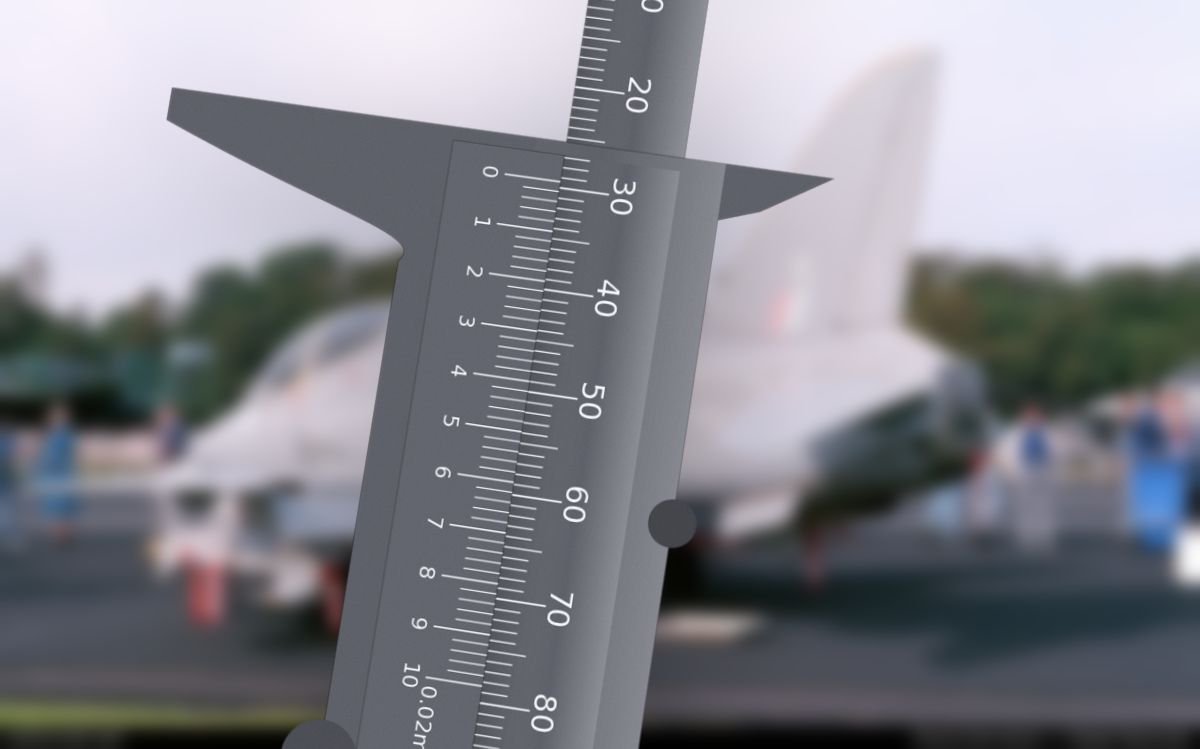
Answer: 29.4
